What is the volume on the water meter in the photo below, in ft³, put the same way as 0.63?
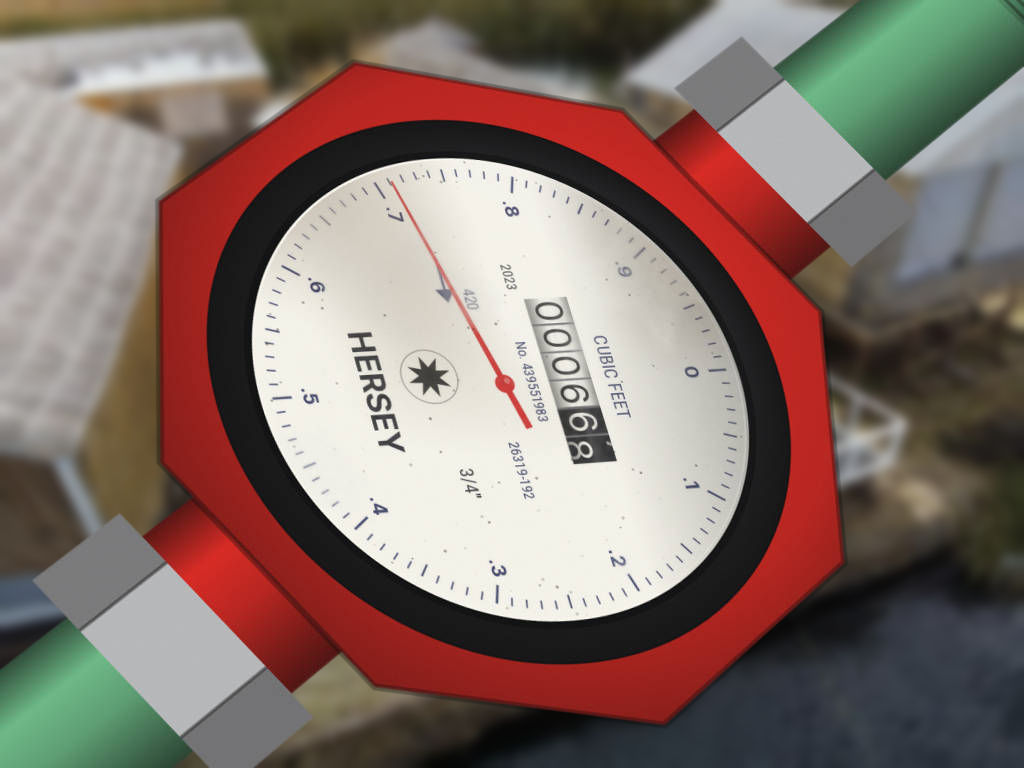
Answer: 667.71
